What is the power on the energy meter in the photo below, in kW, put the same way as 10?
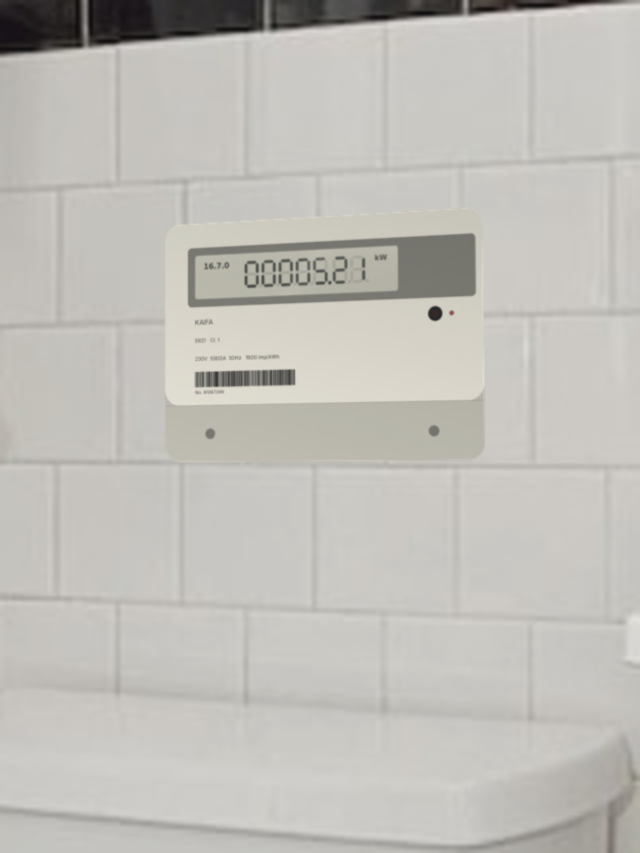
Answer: 5.21
